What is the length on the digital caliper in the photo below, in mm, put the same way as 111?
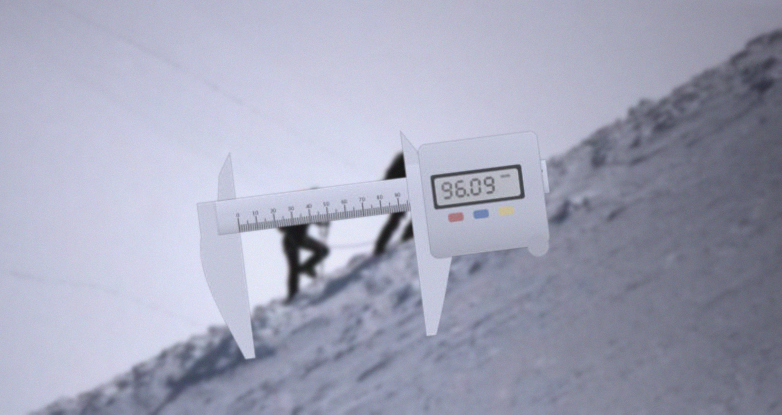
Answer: 96.09
